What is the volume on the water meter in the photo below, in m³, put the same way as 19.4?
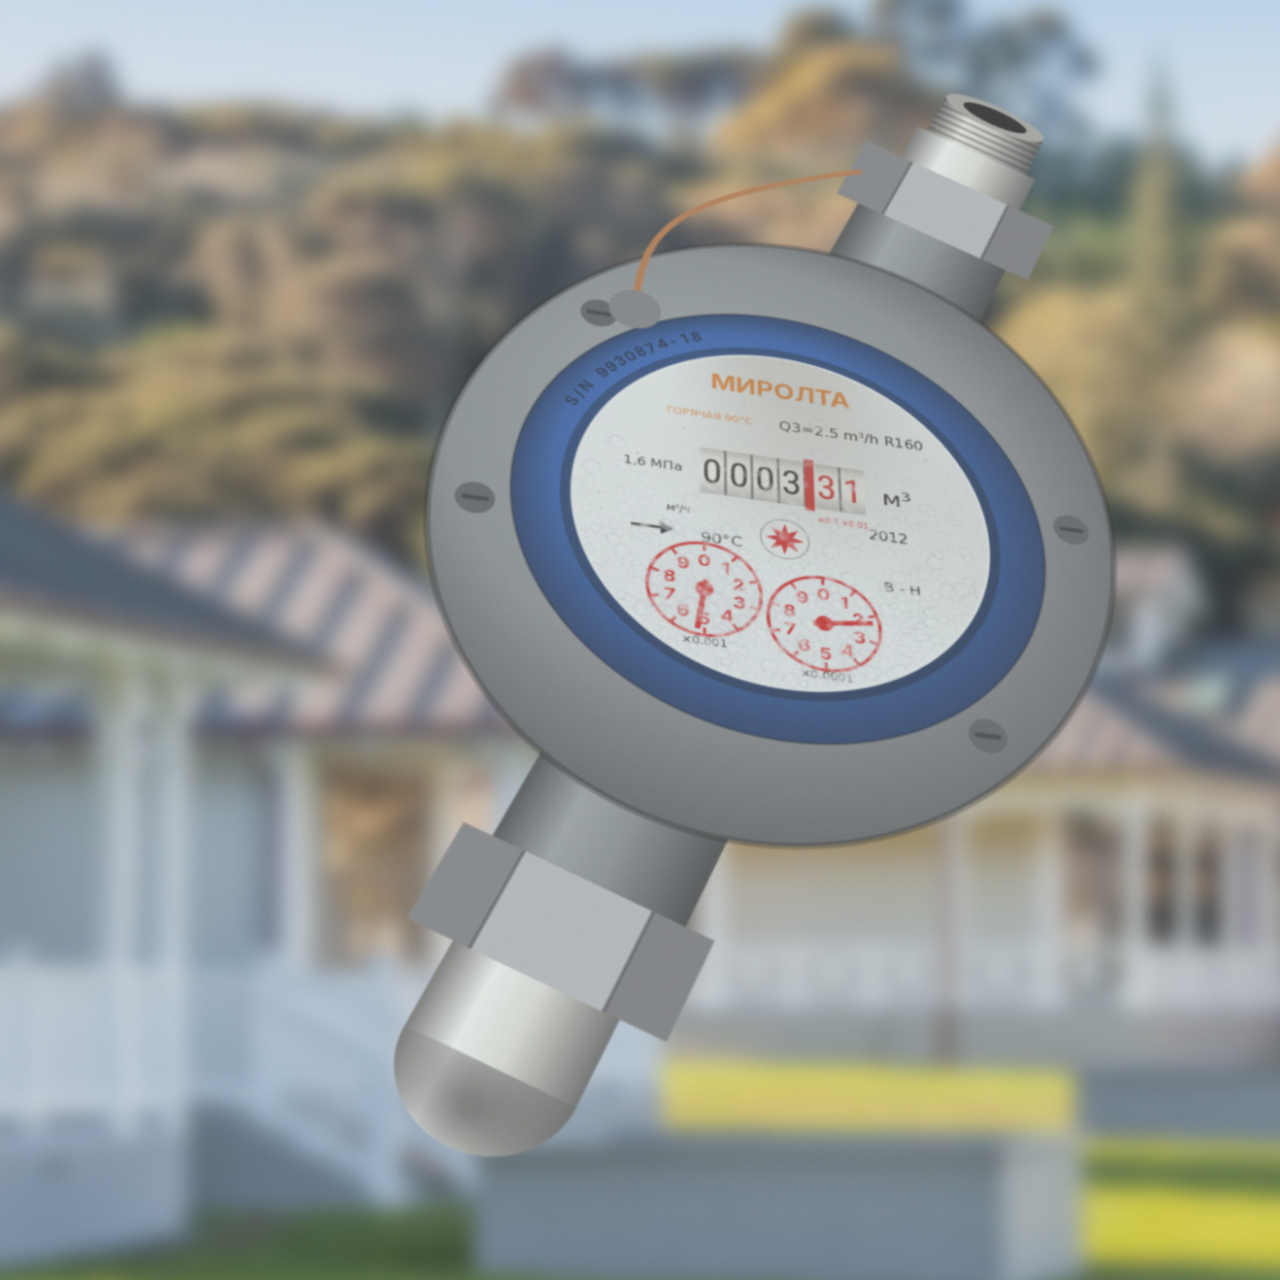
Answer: 3.3152
